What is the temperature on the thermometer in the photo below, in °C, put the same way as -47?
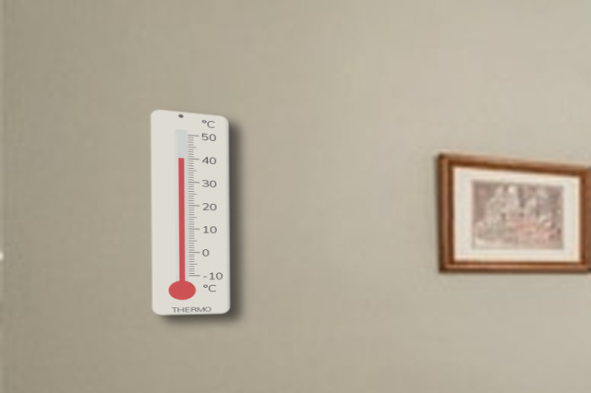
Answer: 40
